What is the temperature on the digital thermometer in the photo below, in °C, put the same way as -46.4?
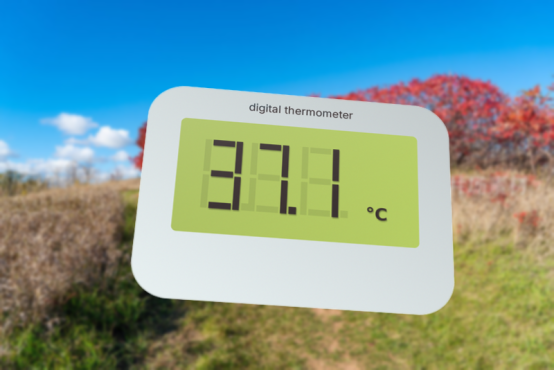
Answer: 37.1
